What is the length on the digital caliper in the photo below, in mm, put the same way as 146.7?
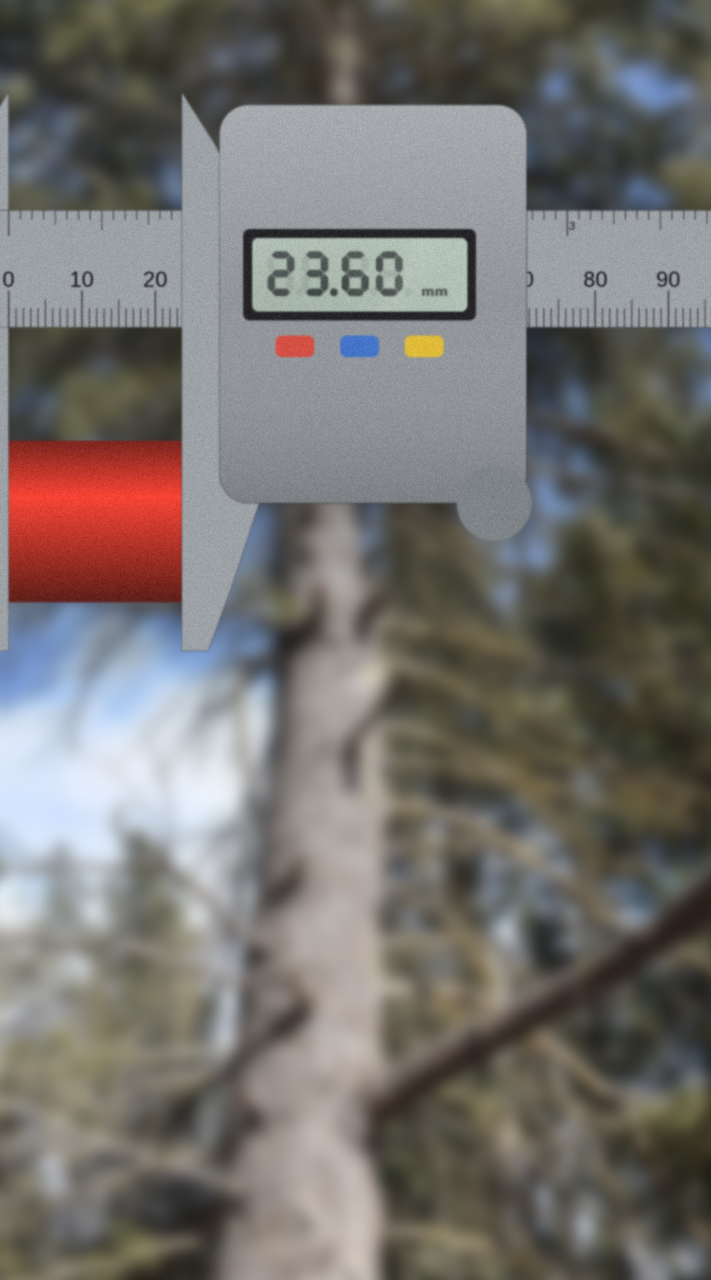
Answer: 23.60
